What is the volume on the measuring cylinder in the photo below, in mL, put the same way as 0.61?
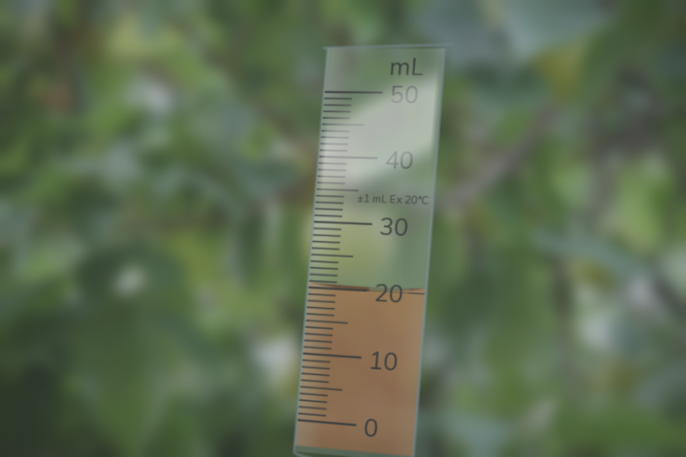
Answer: 20
